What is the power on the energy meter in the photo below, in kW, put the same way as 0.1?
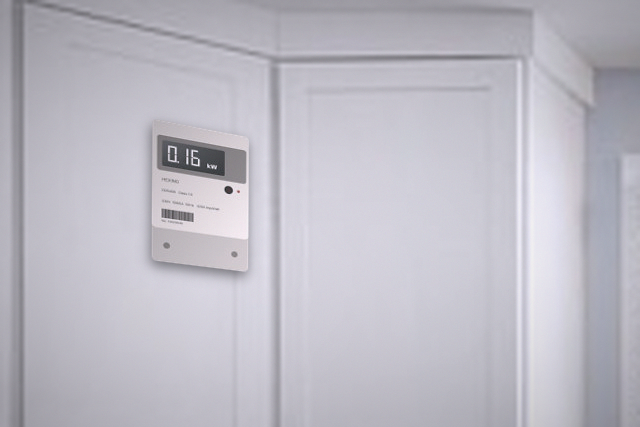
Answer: 0.16
